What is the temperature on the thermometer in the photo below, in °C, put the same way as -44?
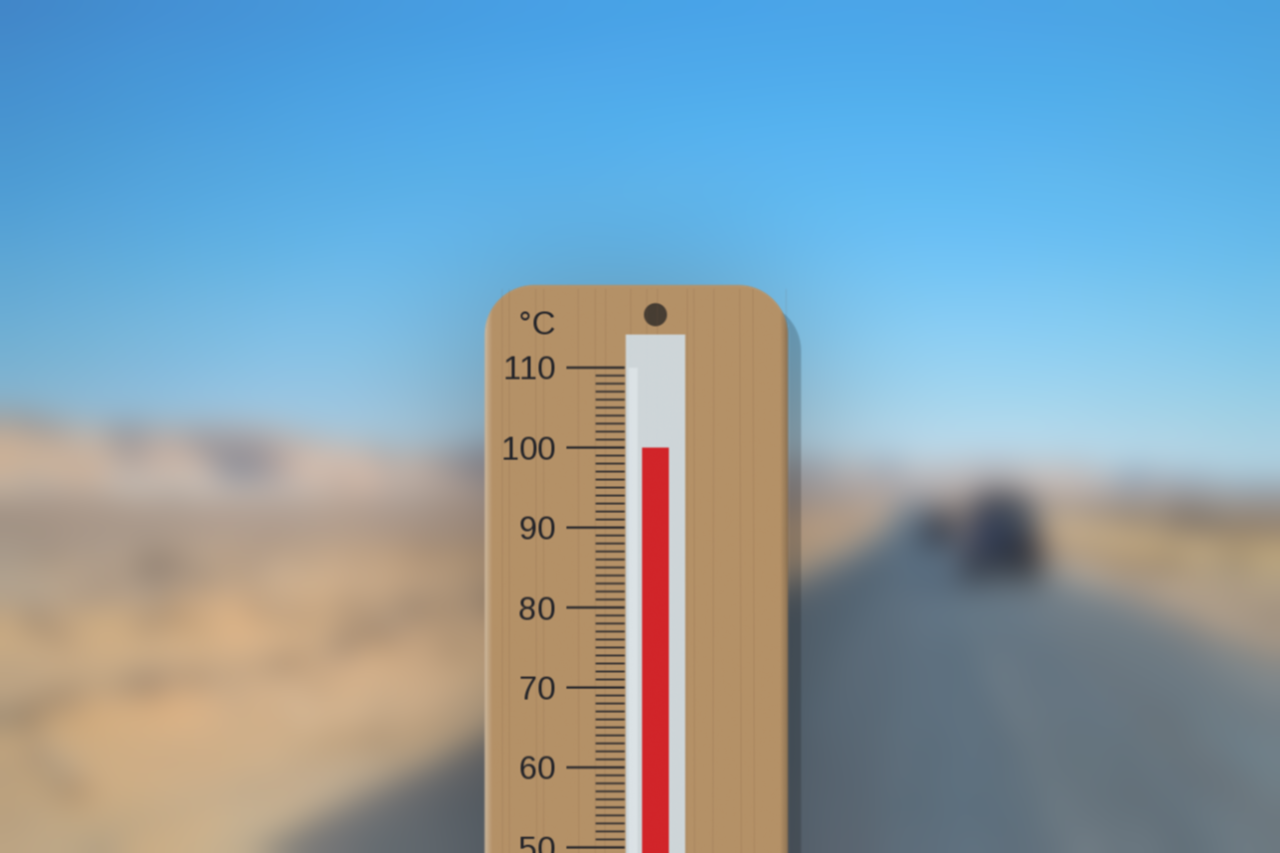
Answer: 100
